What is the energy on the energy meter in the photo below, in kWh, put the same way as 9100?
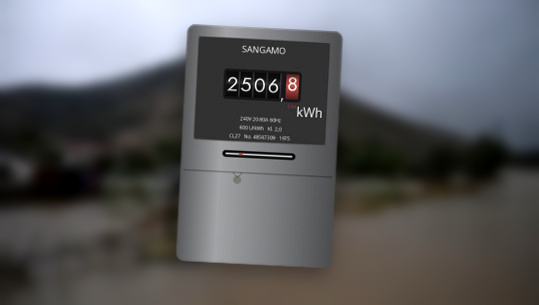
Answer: 2506.8
